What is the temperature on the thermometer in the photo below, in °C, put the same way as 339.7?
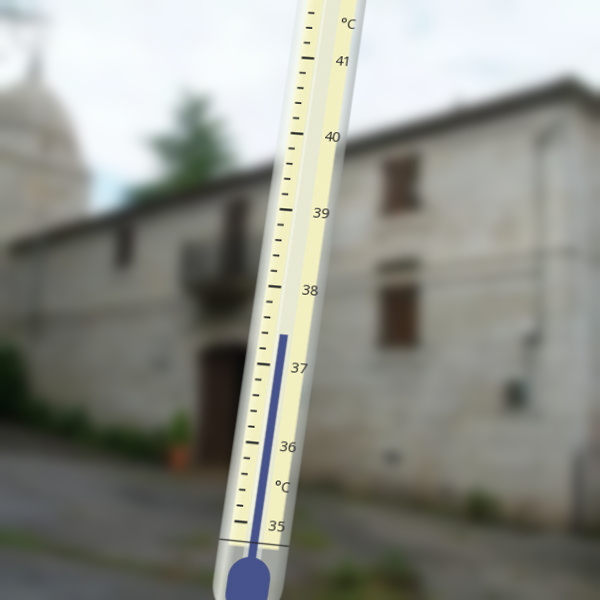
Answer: 37.4
